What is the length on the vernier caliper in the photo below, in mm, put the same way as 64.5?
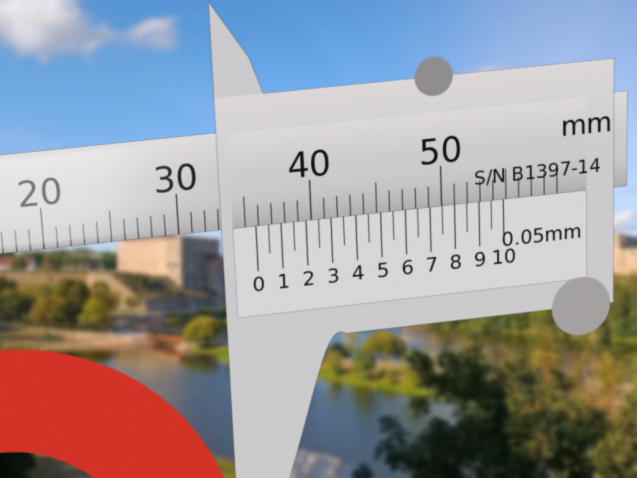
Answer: 35.8
